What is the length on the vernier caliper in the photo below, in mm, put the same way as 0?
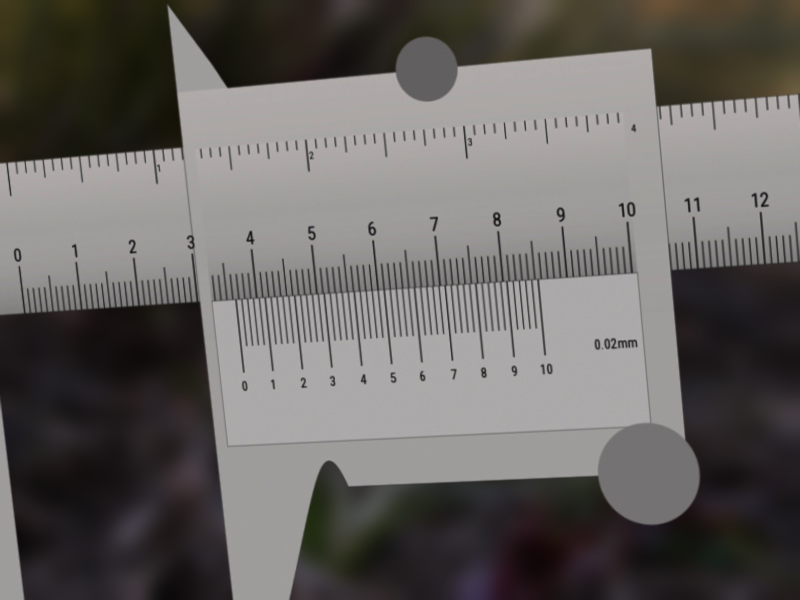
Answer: 36.5
